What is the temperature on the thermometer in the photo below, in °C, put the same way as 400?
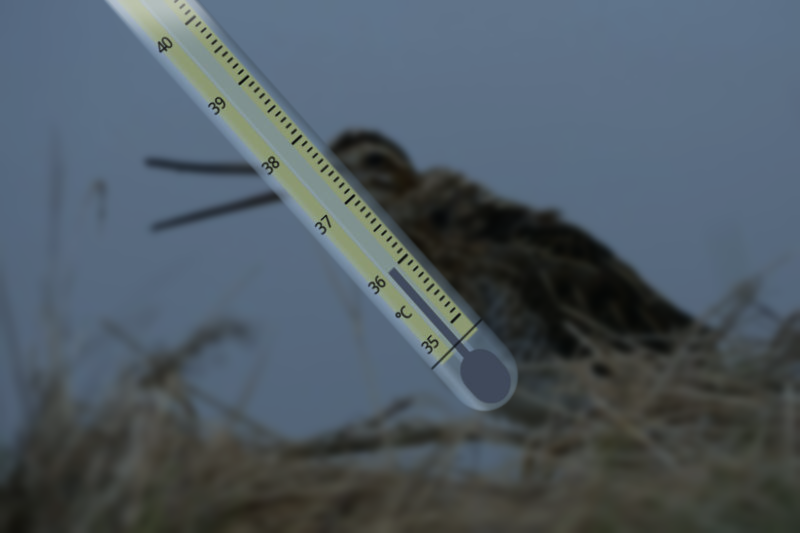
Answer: 36
